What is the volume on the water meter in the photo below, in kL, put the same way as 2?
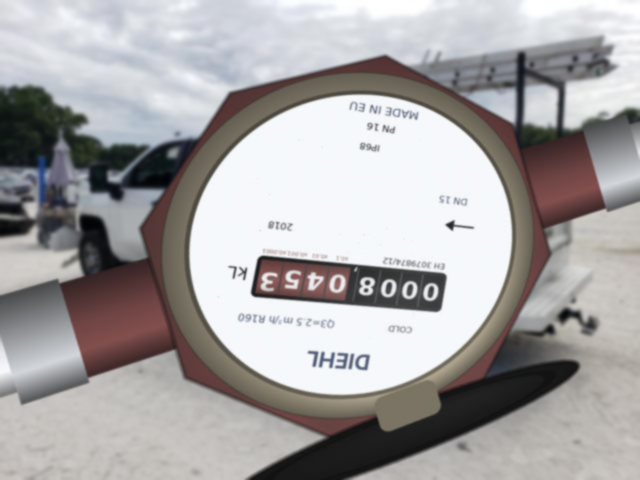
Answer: 8.0453
